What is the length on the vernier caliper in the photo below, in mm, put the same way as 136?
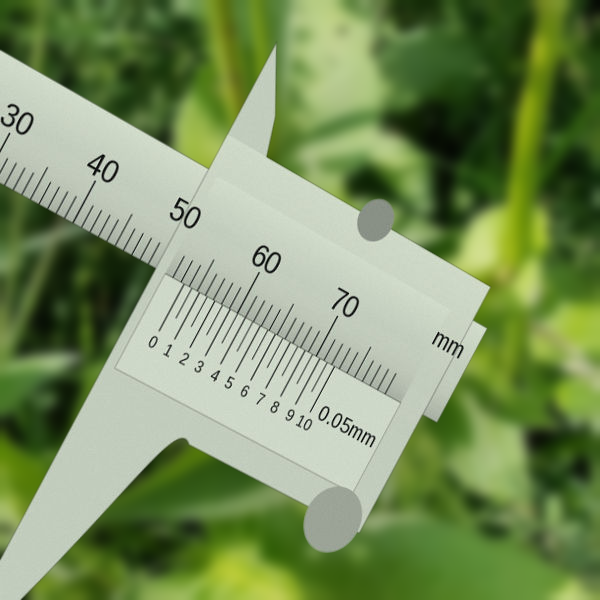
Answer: 53.4
